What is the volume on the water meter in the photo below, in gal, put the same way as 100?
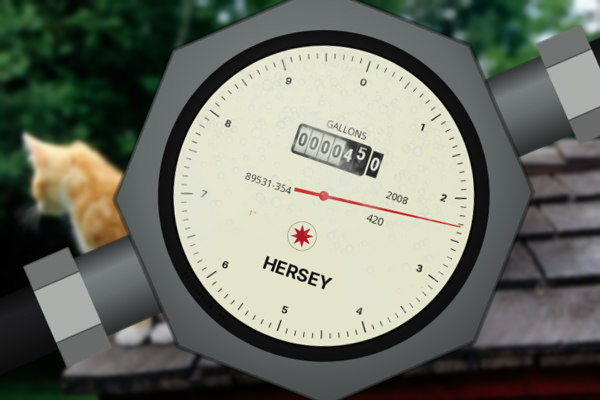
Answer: 452.3
